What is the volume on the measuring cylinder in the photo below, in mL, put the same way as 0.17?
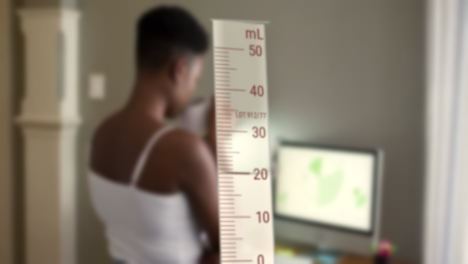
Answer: 20
